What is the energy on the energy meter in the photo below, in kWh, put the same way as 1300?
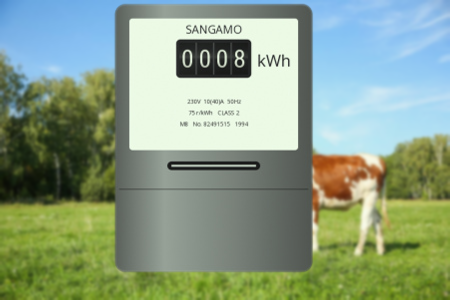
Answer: 8
